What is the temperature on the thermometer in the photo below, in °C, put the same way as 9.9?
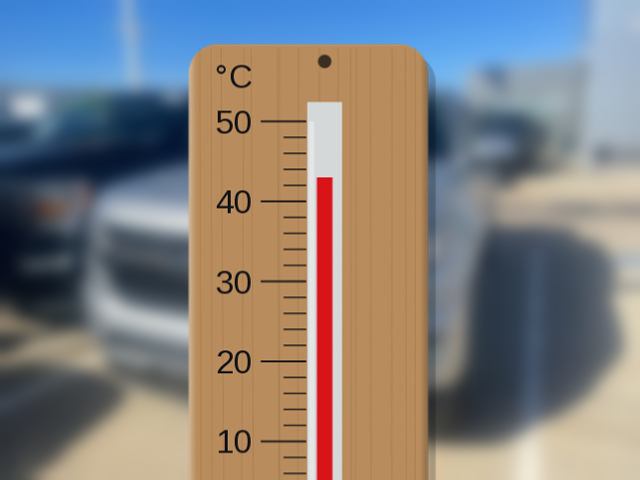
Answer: 43
